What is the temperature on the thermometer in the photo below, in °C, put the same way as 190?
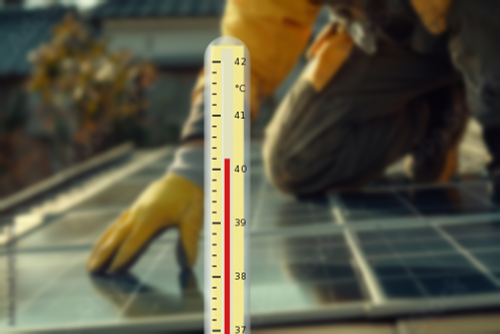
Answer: 40.2
